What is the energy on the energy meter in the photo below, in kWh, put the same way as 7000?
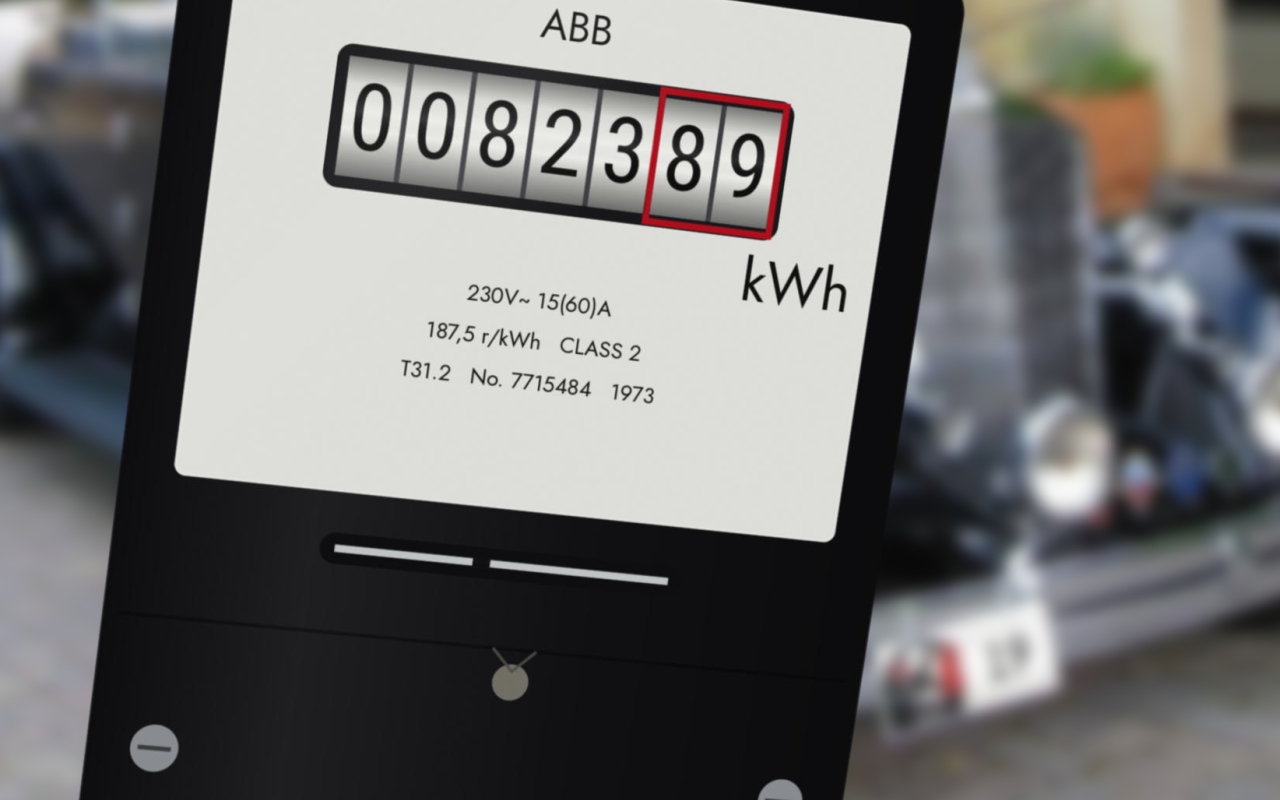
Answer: 823.89
